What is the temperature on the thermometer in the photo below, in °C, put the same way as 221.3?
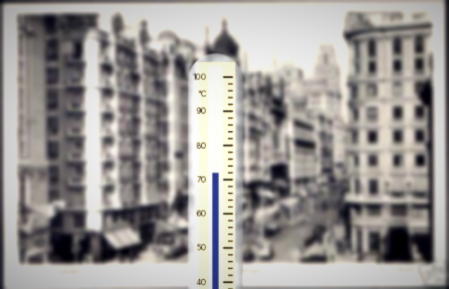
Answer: 72
